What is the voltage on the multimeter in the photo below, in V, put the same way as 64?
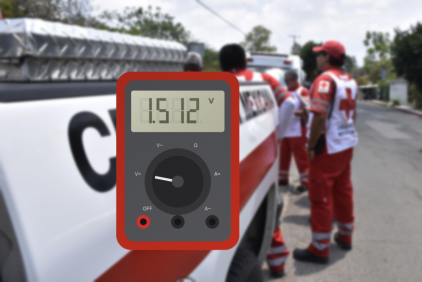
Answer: 1.512
